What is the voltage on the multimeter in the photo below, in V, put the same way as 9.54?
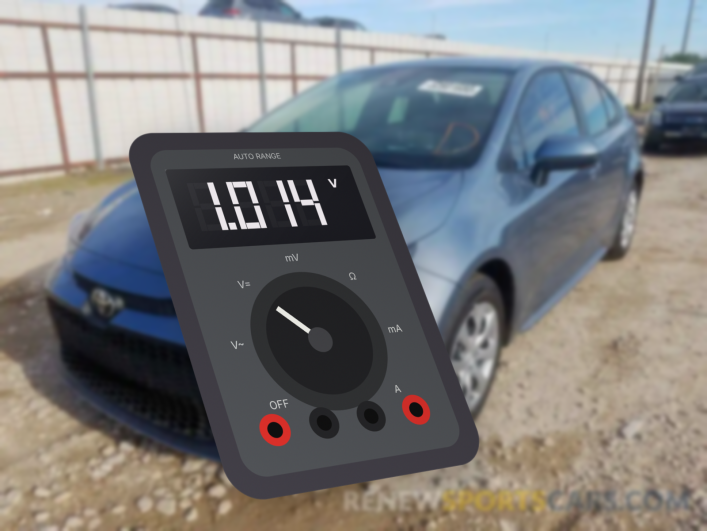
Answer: 1.014
